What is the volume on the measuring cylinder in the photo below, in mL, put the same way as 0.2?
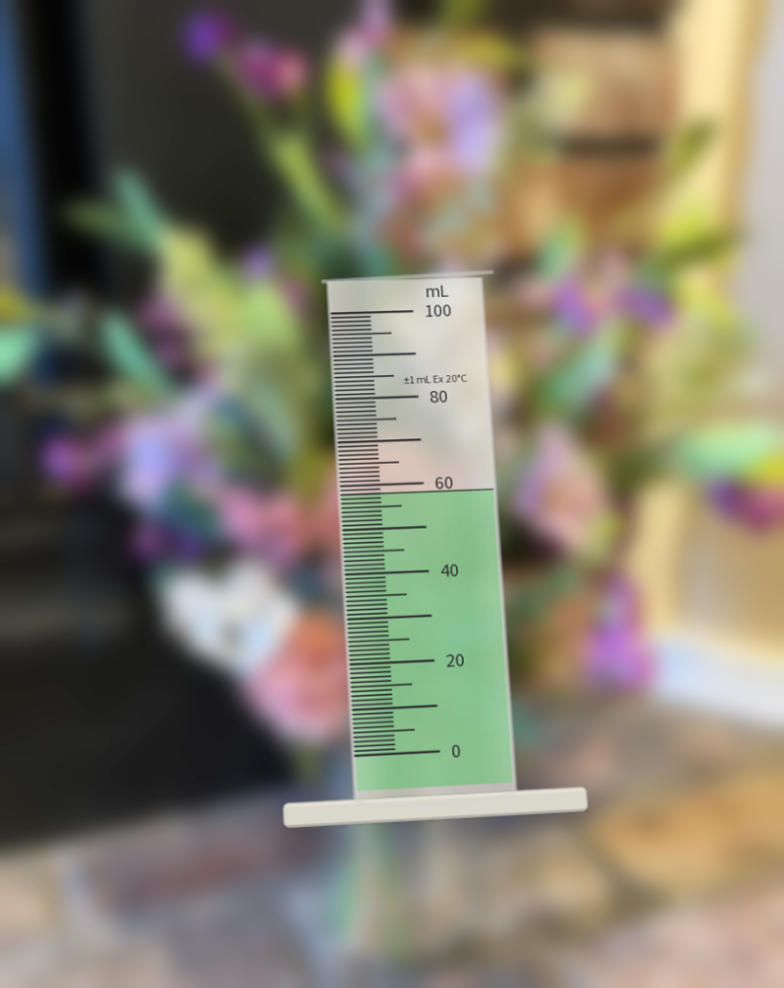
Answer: 58
